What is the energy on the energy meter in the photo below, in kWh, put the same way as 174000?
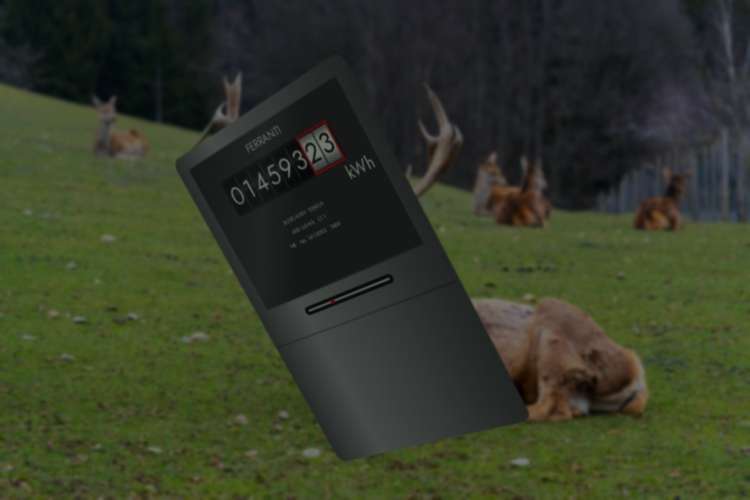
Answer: 14593.23
